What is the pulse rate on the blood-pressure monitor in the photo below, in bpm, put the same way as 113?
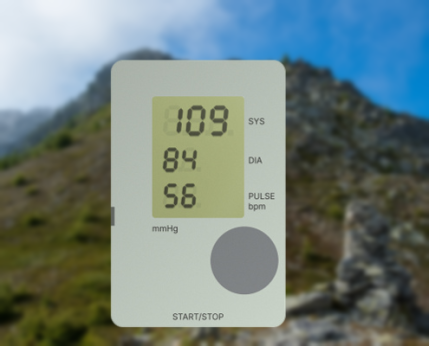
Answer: 56
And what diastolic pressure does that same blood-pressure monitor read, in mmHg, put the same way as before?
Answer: 84
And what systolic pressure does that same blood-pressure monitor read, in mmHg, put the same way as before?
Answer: 109
